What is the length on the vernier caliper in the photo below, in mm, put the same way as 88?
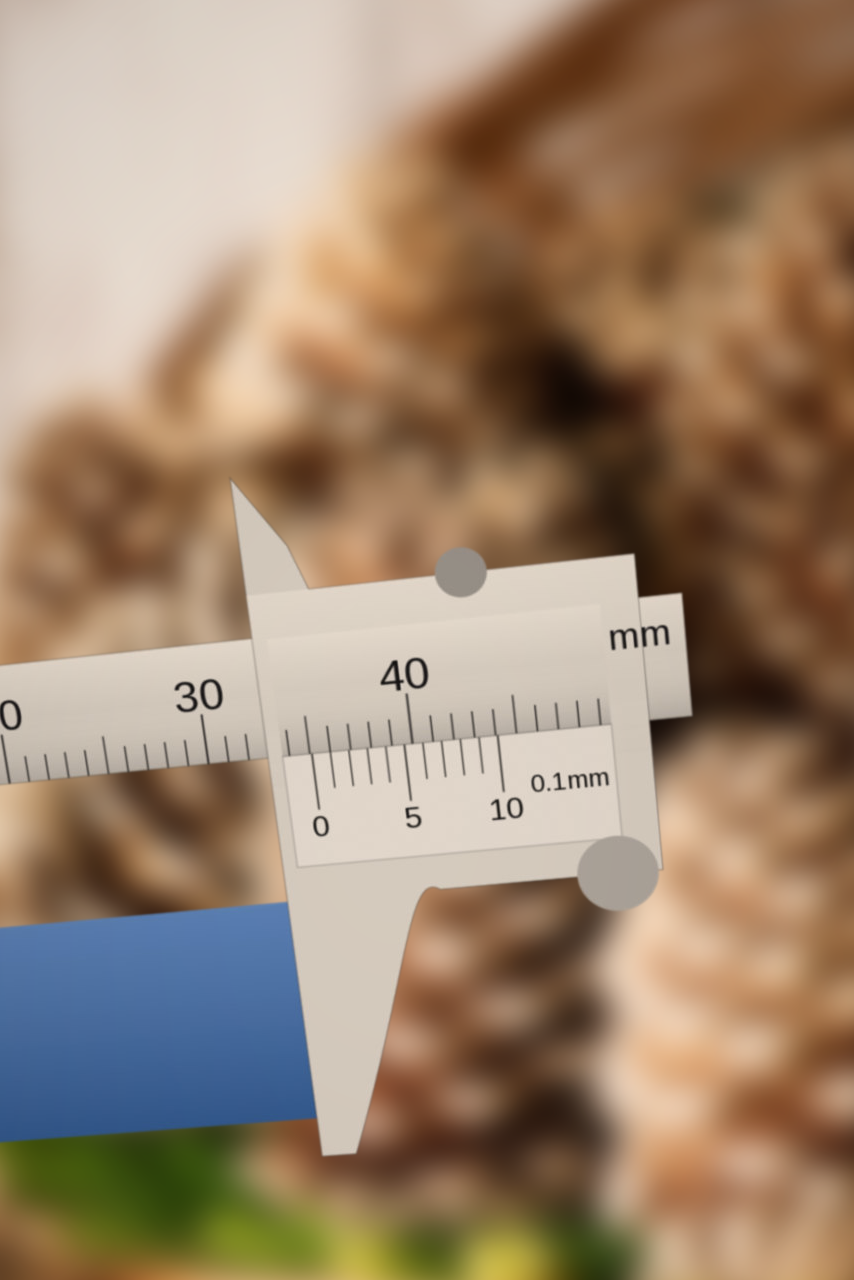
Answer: 35.1
